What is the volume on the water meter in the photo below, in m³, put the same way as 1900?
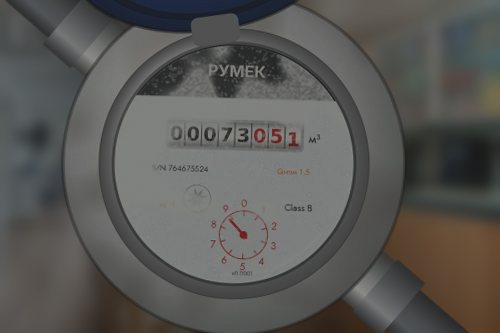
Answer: 73.0508
